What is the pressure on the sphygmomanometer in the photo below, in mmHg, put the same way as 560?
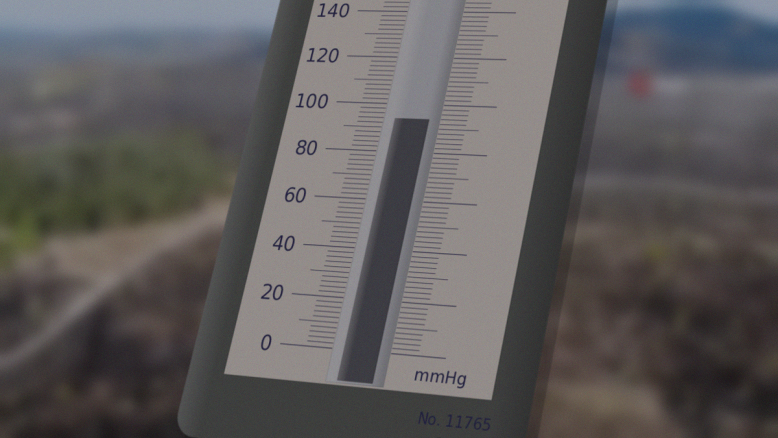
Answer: 94
